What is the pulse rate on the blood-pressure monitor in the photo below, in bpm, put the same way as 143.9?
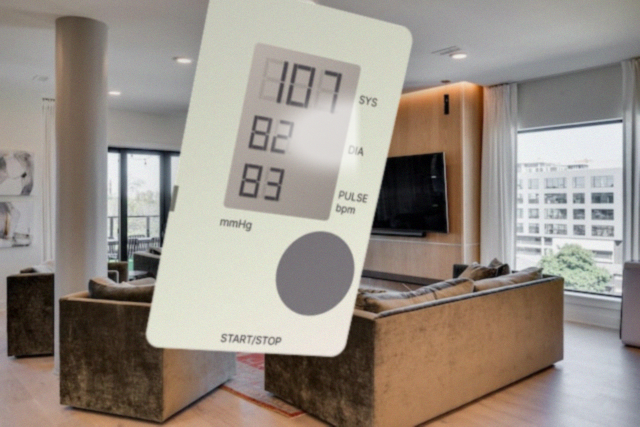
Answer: 83
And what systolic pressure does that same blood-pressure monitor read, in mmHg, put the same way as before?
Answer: 107
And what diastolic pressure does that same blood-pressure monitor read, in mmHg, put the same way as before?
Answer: 82
